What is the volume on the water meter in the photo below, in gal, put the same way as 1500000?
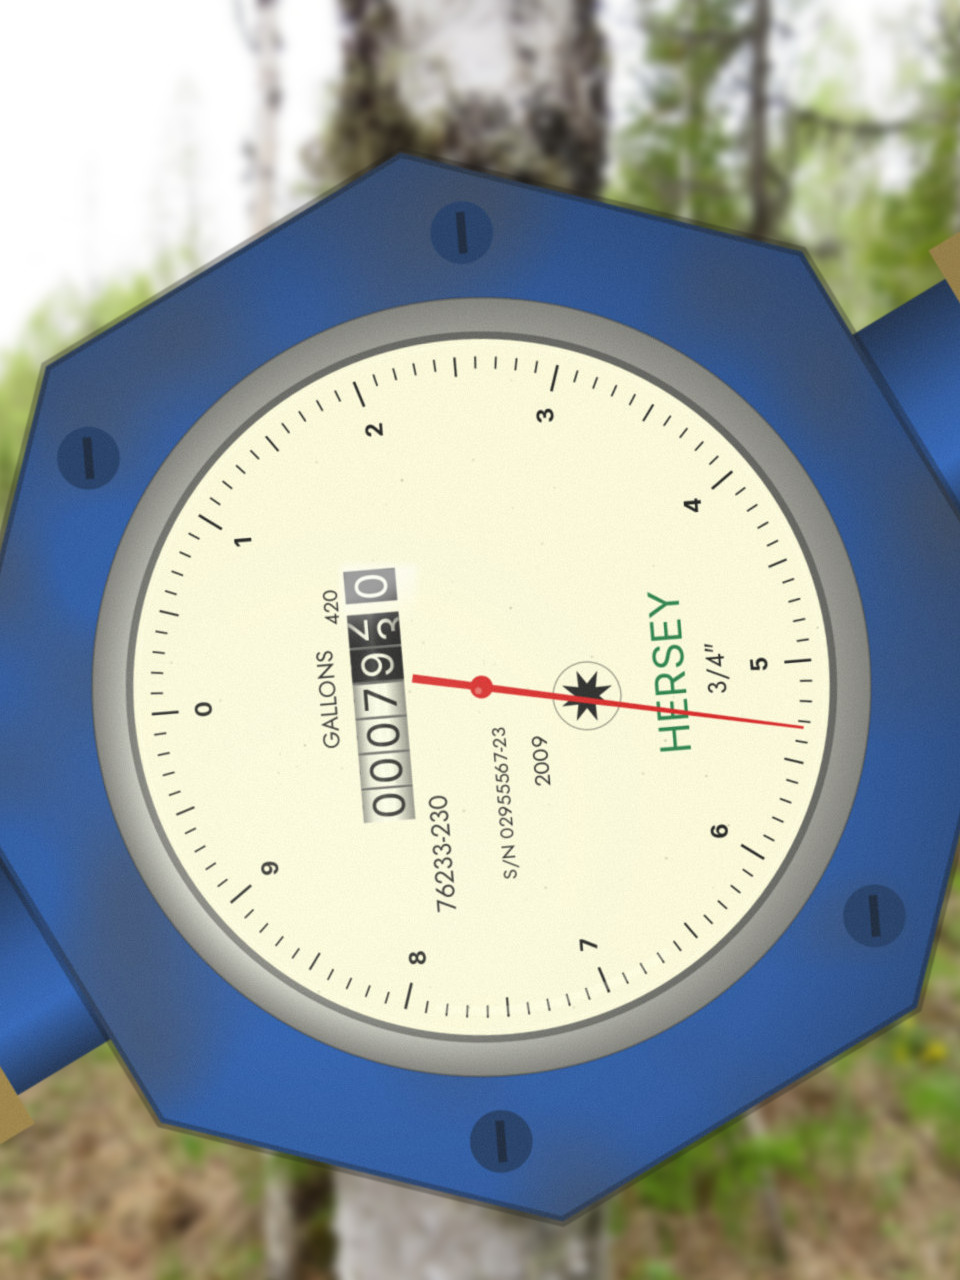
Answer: 7925.3
